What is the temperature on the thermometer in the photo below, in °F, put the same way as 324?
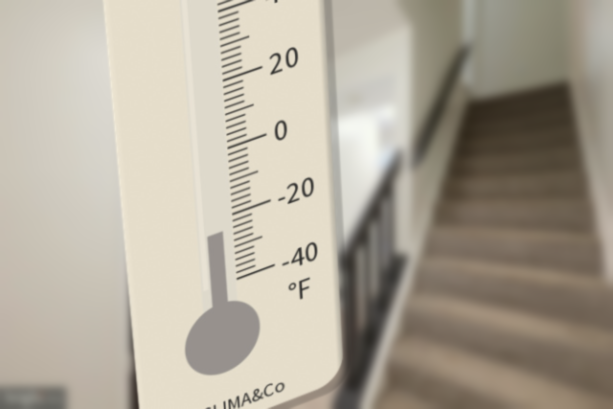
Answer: -24
